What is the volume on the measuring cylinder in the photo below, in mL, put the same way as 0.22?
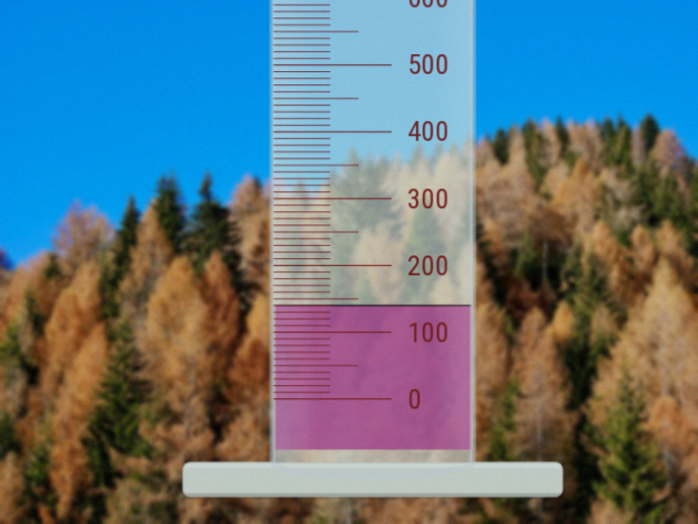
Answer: 140
